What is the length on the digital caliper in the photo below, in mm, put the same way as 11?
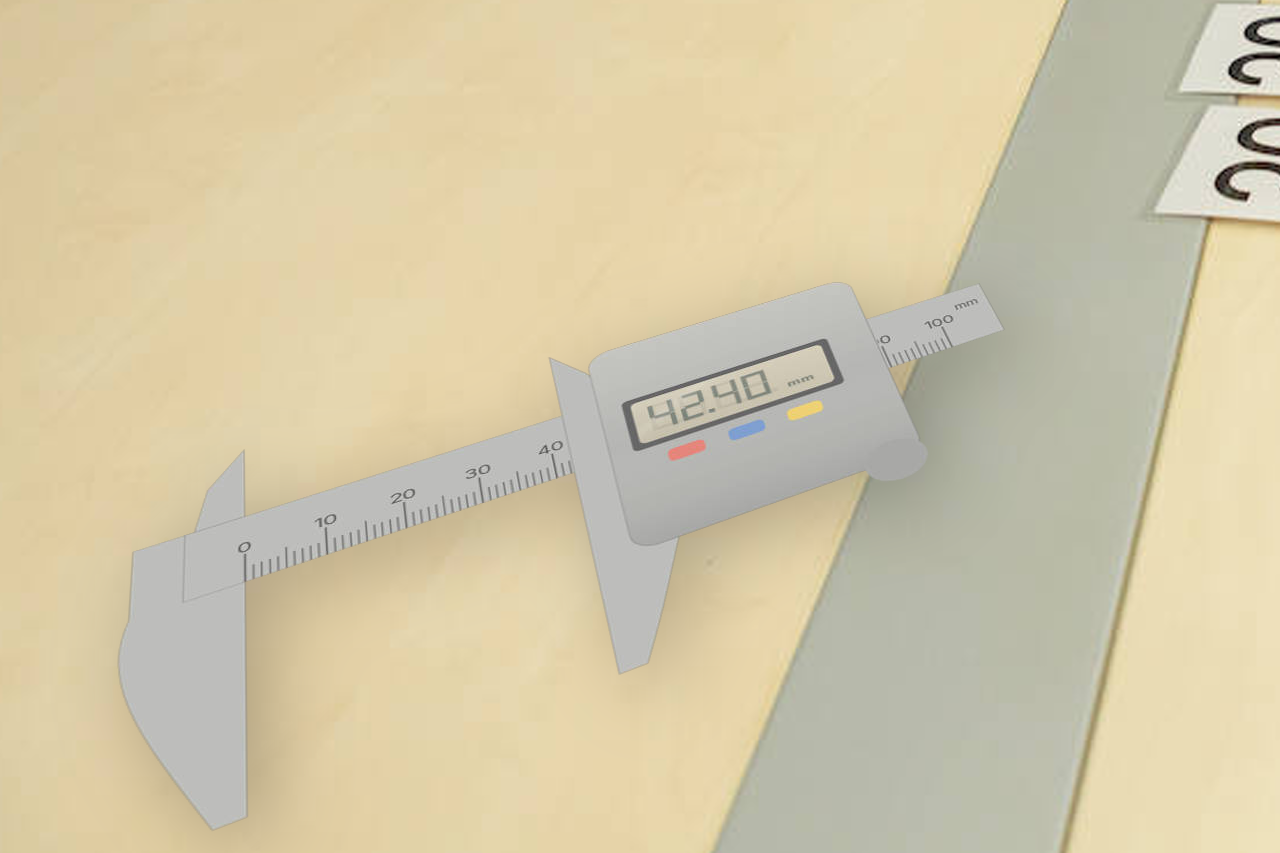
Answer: 42.40
